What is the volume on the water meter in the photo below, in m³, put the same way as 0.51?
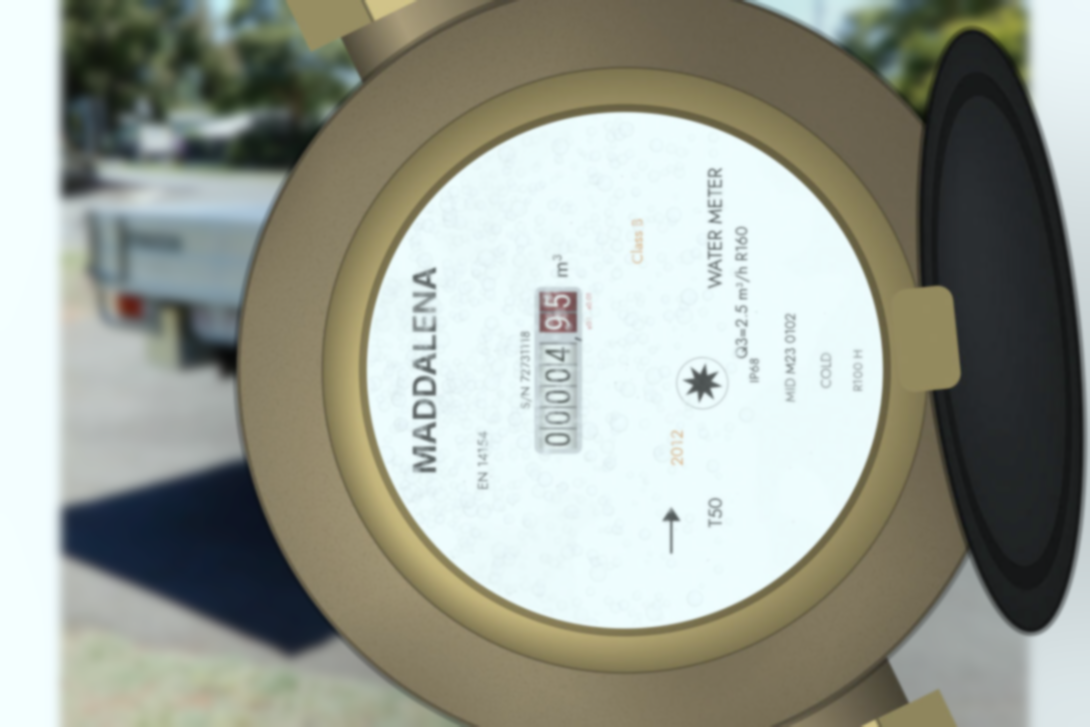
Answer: 4.95
